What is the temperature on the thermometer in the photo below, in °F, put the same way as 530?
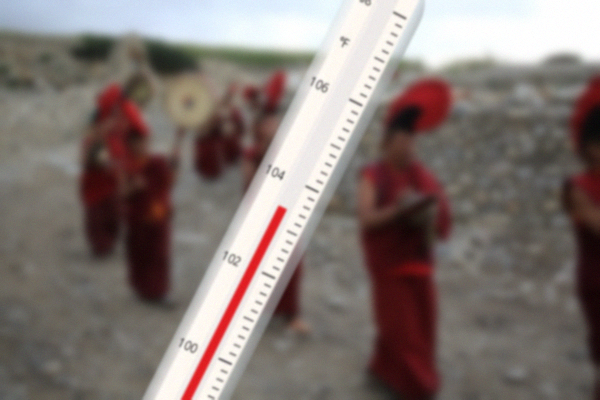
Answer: 103.4
